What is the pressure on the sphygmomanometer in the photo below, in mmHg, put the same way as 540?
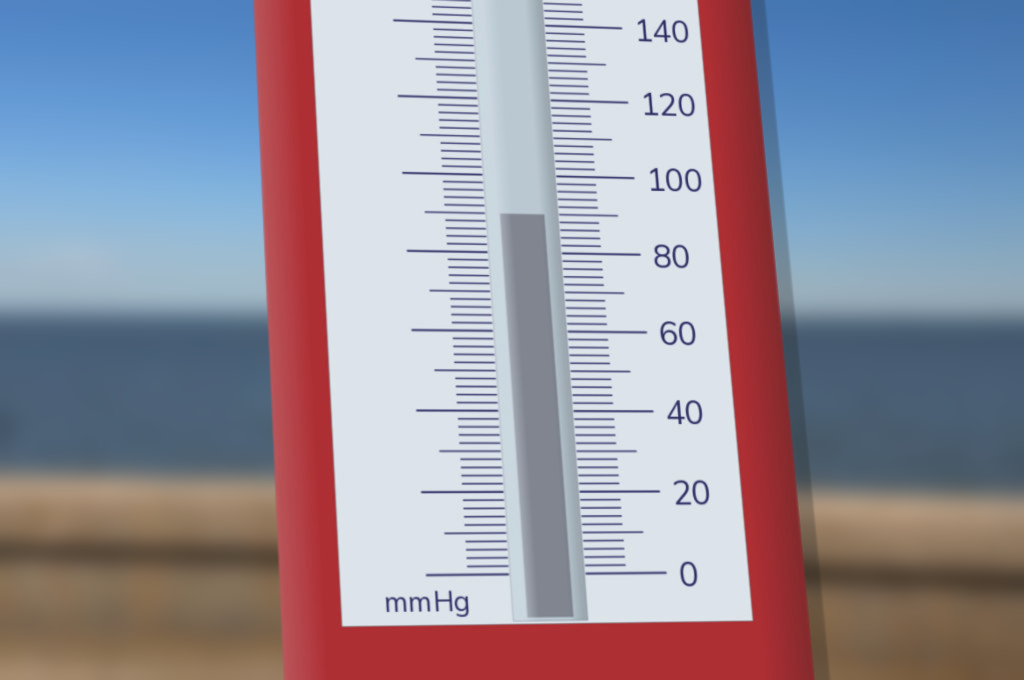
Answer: 90
